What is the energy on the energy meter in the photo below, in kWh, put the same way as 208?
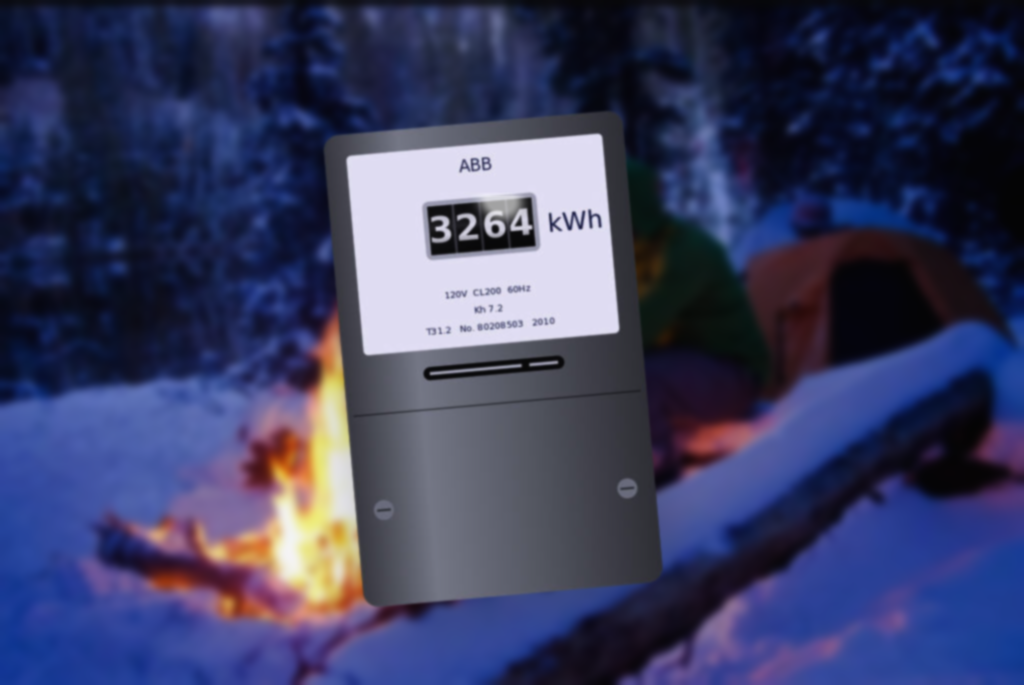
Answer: 3264
